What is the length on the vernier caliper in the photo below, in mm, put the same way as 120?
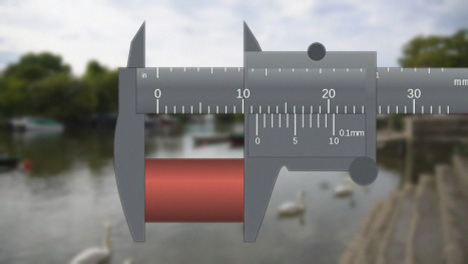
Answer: 11.6
